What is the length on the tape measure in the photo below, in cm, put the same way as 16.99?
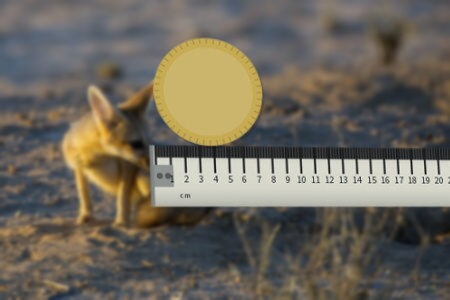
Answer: 7.5
